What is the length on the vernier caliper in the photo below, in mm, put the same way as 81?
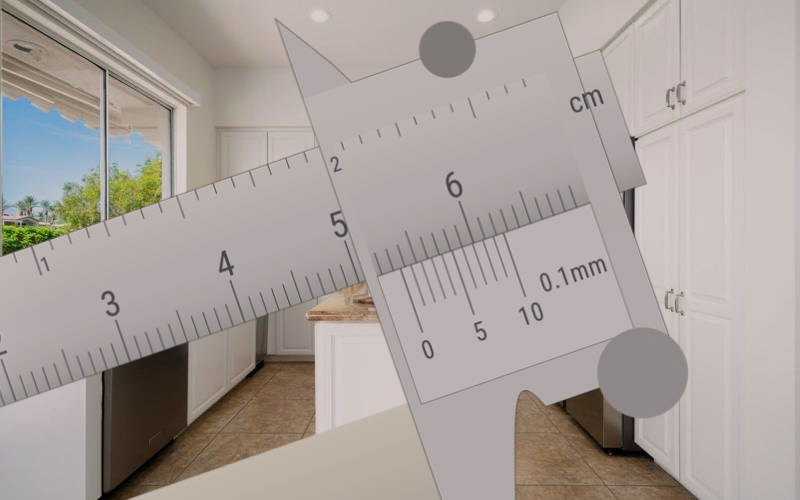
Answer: 53.6
